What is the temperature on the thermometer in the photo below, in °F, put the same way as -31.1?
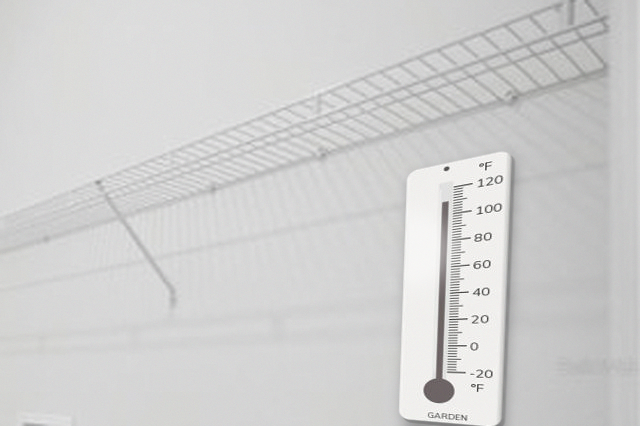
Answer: 110
